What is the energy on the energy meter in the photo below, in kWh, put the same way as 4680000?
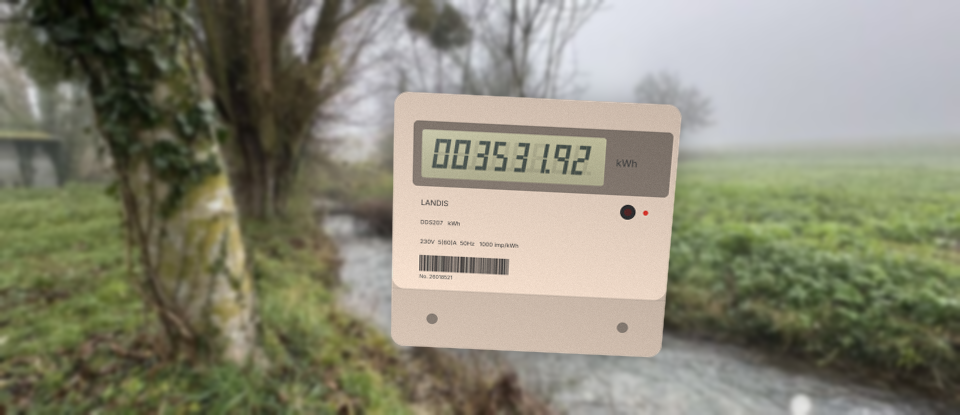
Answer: 3531.92
